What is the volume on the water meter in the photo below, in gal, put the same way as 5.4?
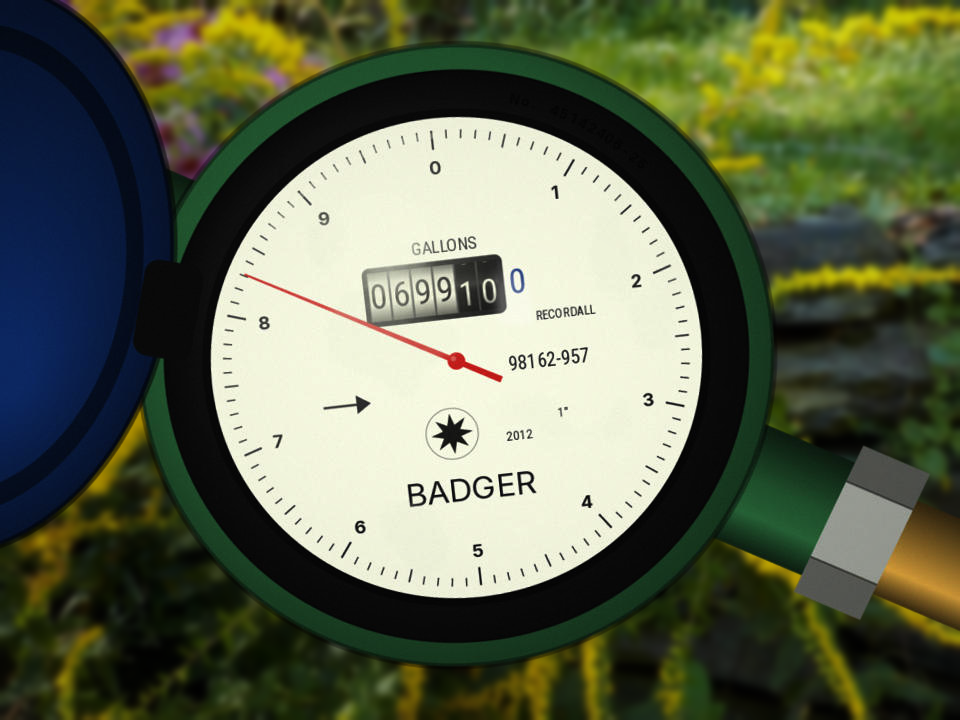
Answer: 699098.3
